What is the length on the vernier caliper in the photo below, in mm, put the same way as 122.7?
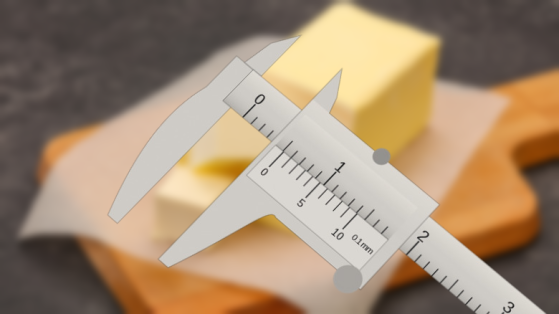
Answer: 5.1
